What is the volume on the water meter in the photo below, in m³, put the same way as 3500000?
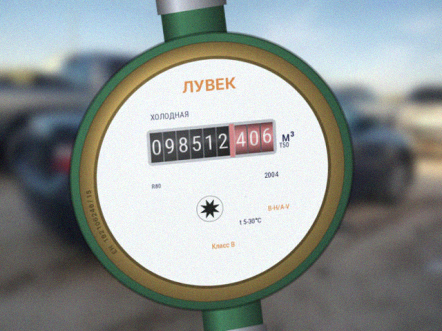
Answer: 98512.406
